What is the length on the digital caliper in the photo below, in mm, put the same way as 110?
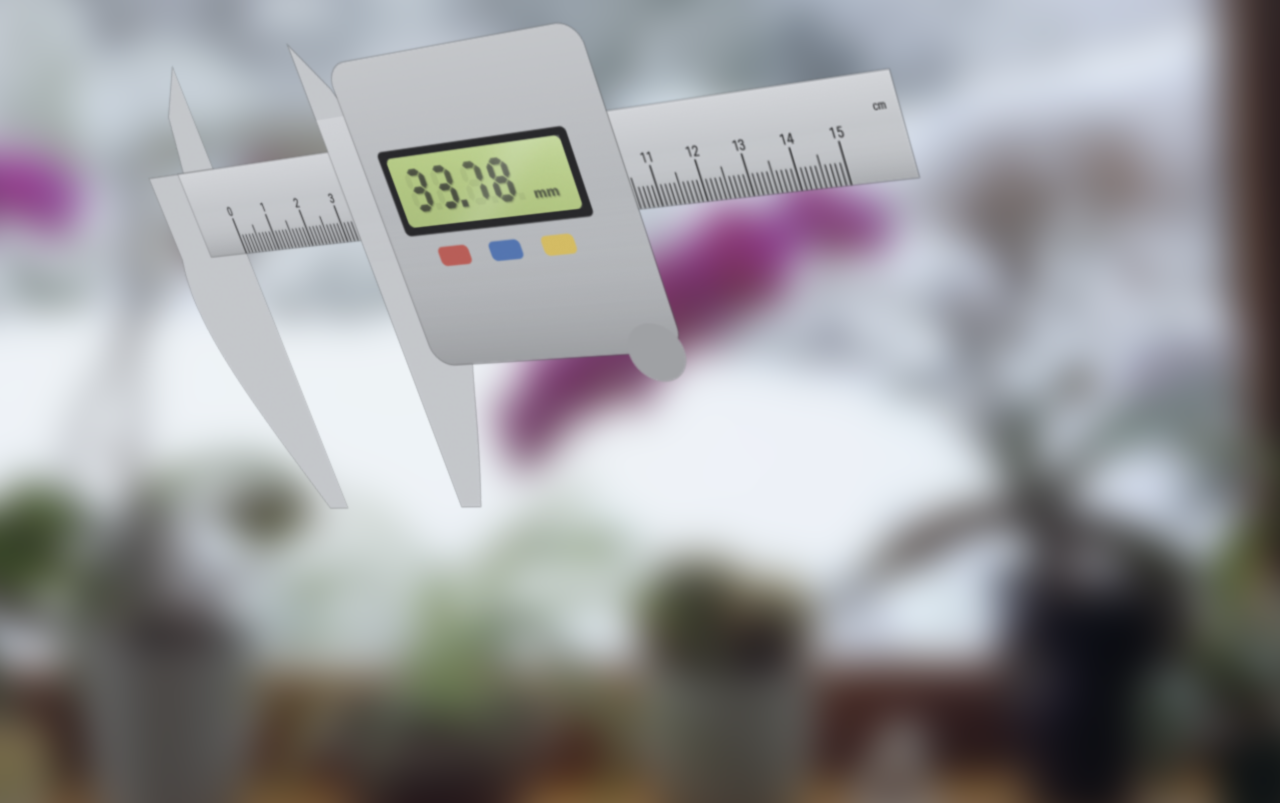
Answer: 33.78
